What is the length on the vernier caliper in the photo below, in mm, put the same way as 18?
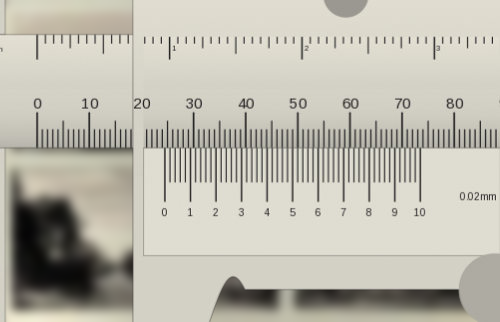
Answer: 24.5
